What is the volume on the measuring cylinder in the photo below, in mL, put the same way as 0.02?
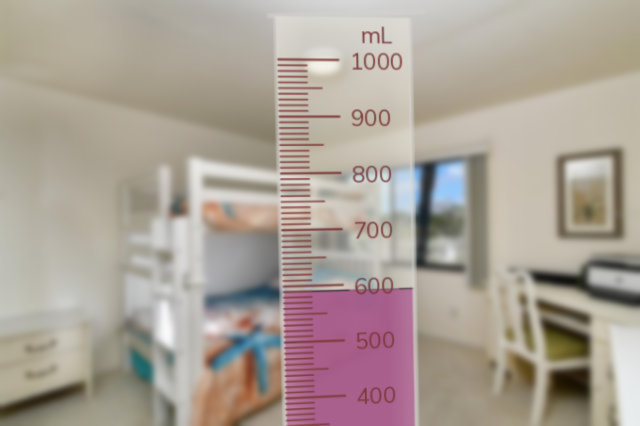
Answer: 590
